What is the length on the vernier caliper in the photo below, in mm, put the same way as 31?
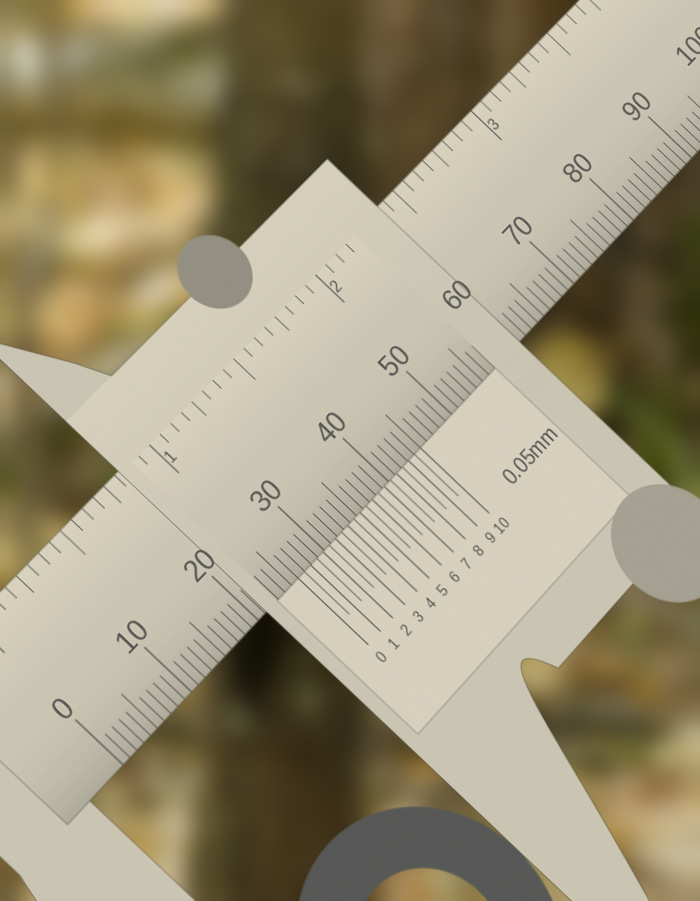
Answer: 26.0
